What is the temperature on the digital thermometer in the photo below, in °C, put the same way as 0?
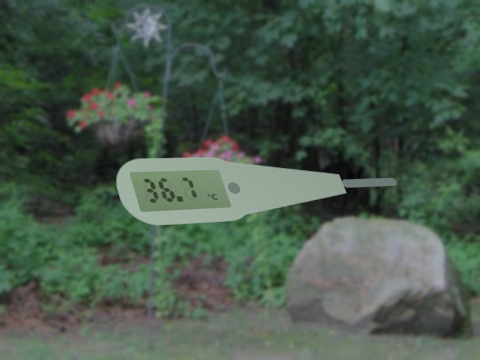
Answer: 36.7
